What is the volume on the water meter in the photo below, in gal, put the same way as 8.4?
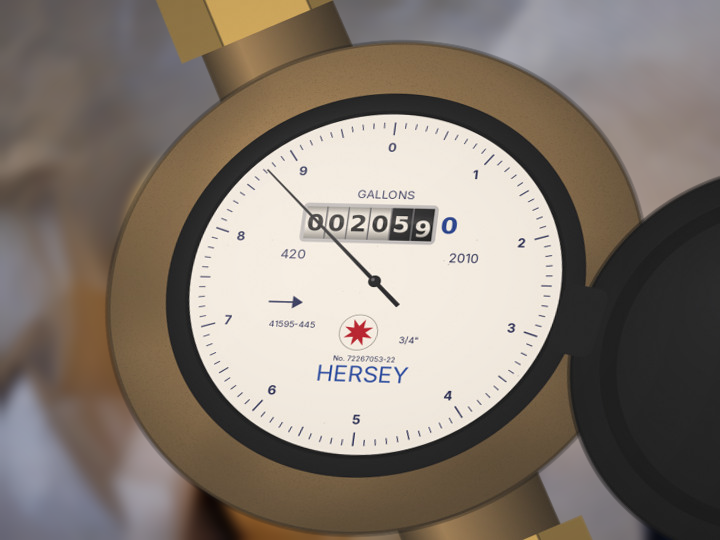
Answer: 20588.7
